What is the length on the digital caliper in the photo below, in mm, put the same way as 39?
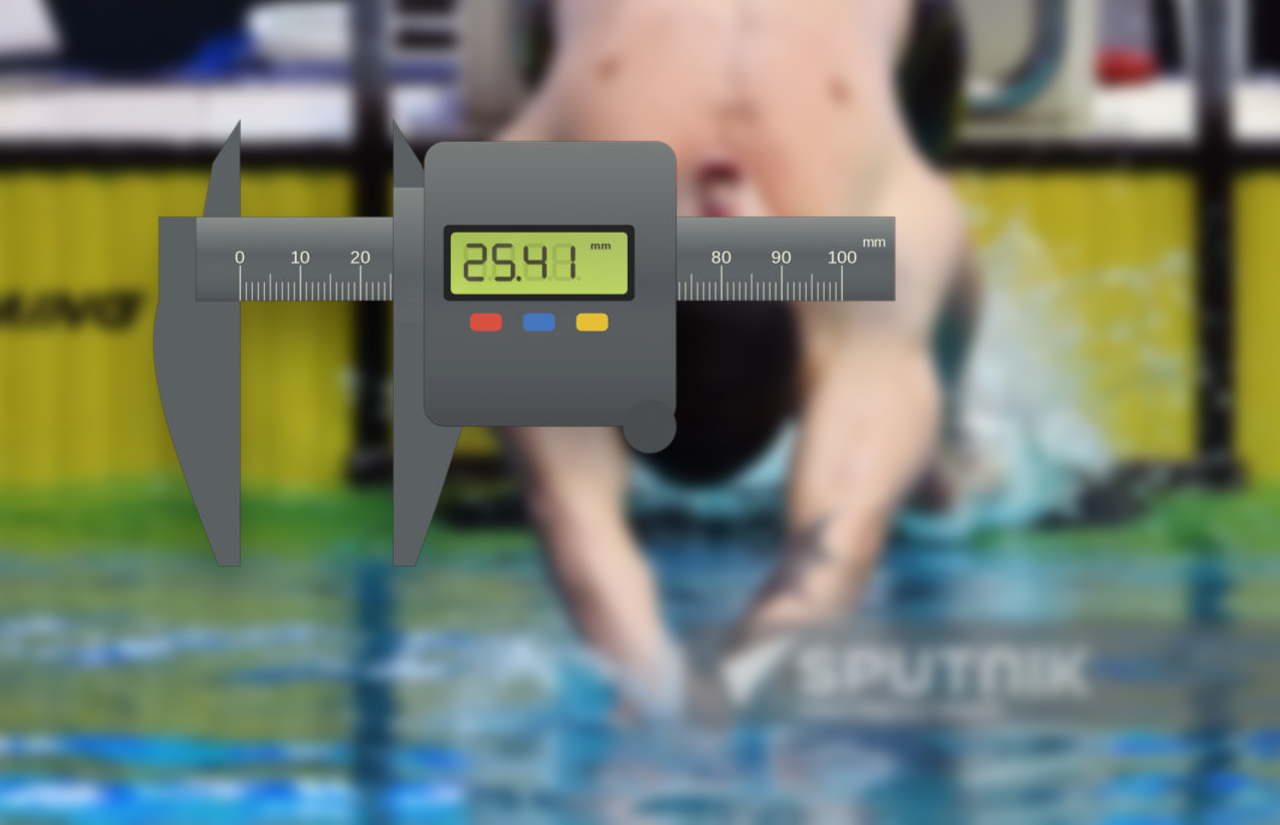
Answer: 25.41
